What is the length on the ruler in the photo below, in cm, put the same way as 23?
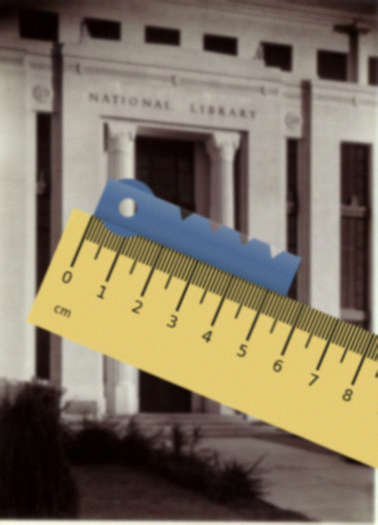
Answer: 5.5
